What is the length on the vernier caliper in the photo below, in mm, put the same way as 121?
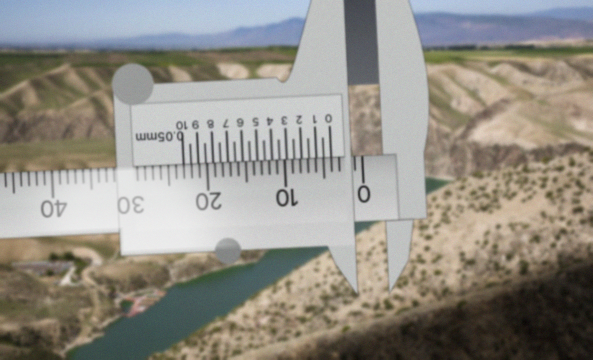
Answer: 4.0
